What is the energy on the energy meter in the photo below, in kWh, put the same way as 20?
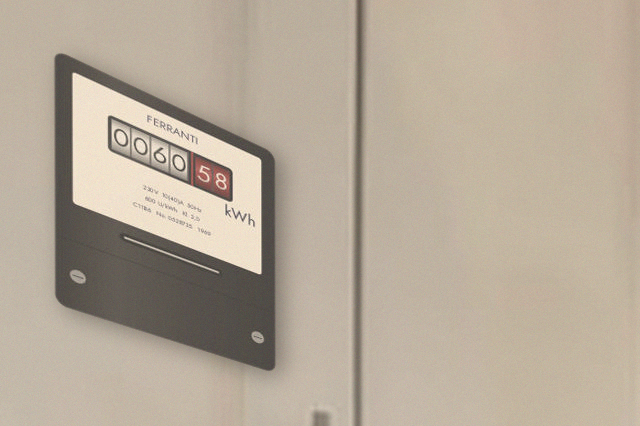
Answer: 60.58
